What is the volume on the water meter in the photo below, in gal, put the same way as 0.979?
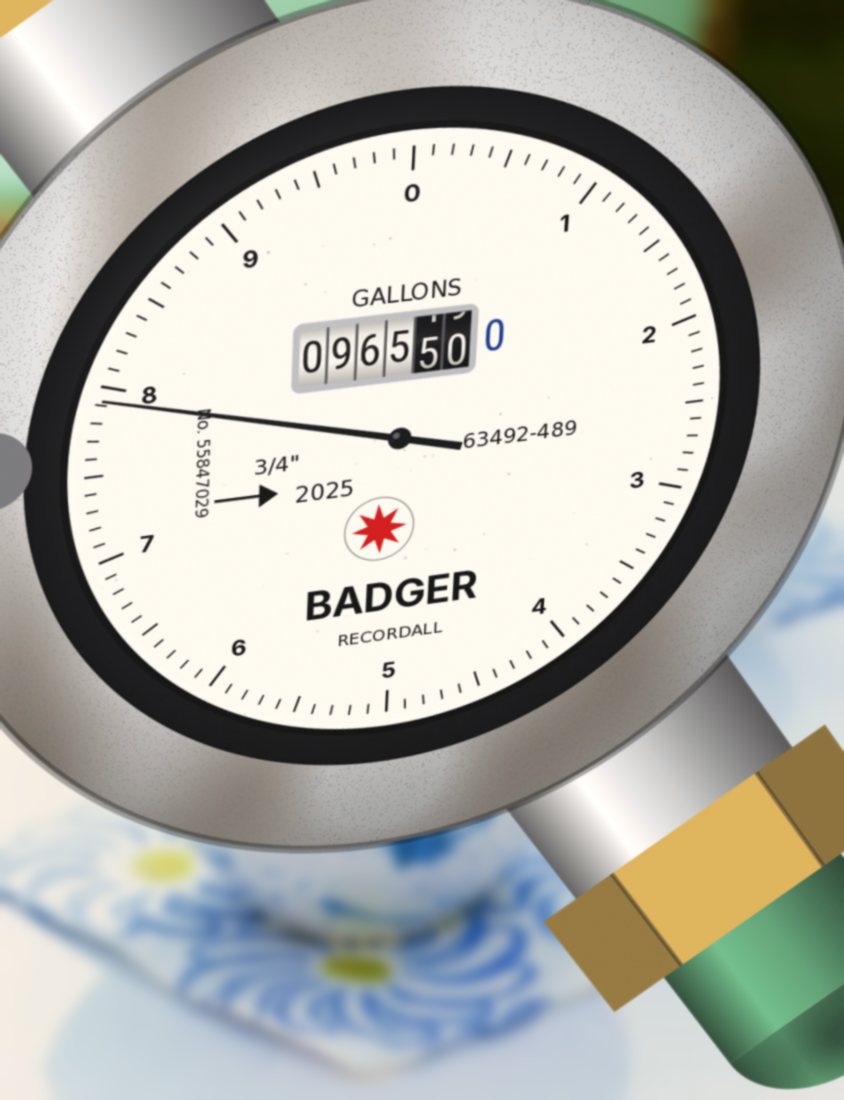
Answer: 965497.9
